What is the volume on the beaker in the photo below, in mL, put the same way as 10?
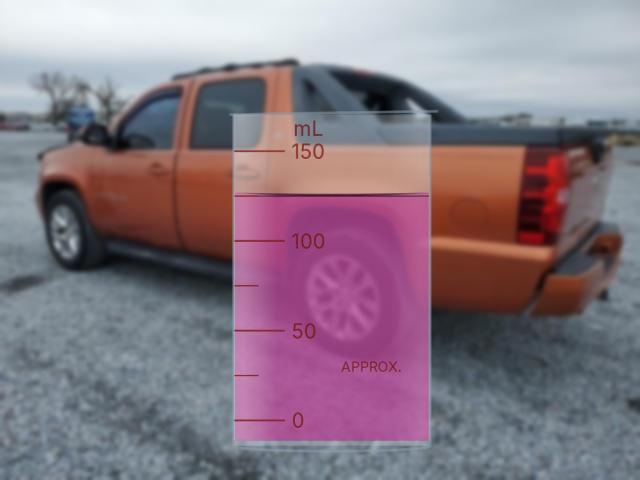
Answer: 125
